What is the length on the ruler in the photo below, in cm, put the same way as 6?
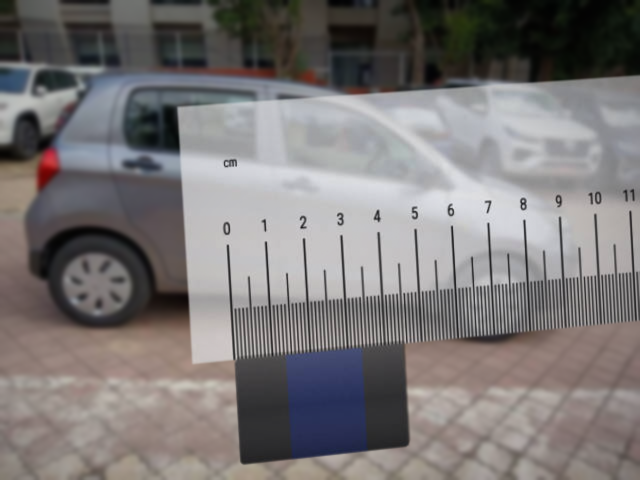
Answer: 4.5
